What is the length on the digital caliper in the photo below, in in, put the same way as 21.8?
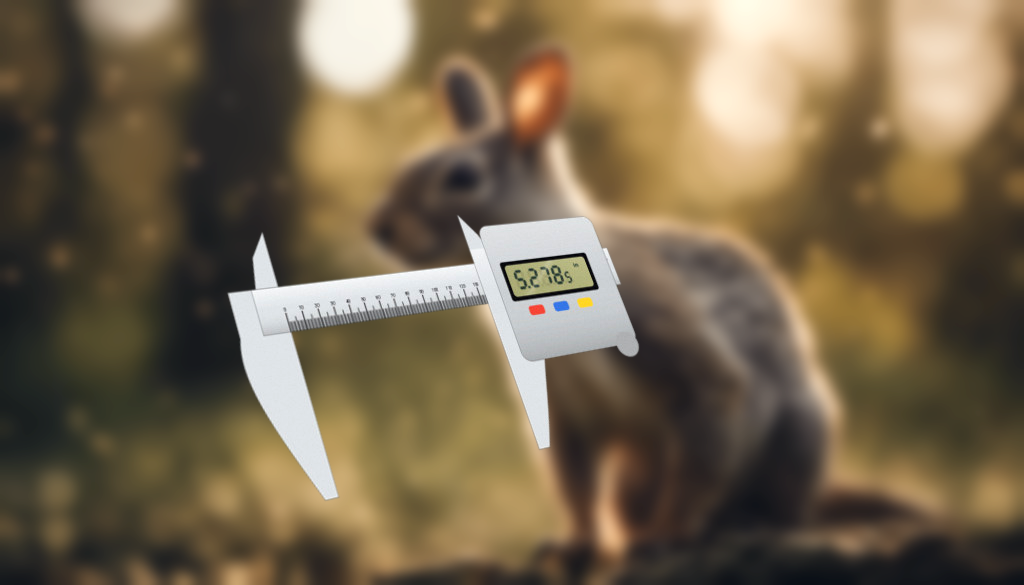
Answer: 5.2785
